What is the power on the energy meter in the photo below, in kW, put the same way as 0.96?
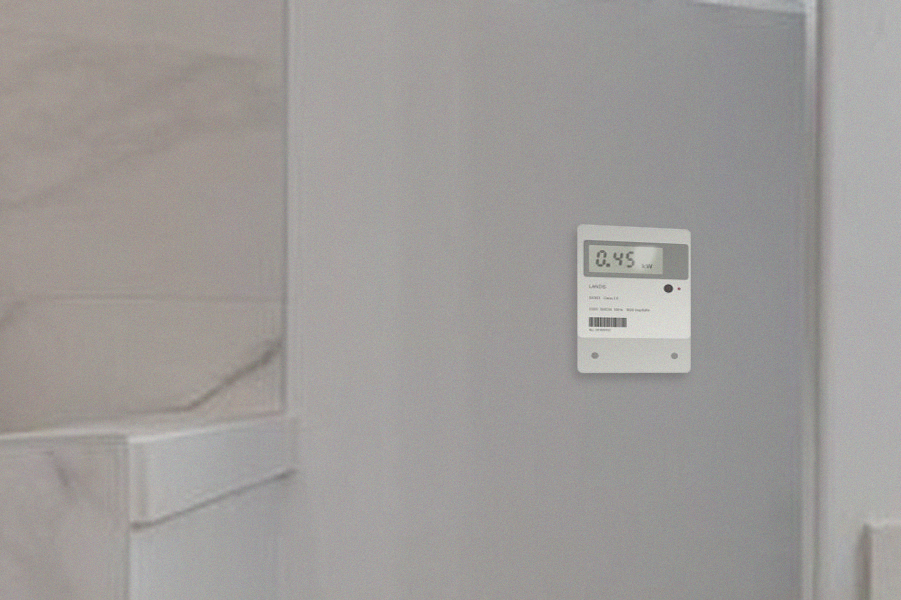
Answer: 0.45
